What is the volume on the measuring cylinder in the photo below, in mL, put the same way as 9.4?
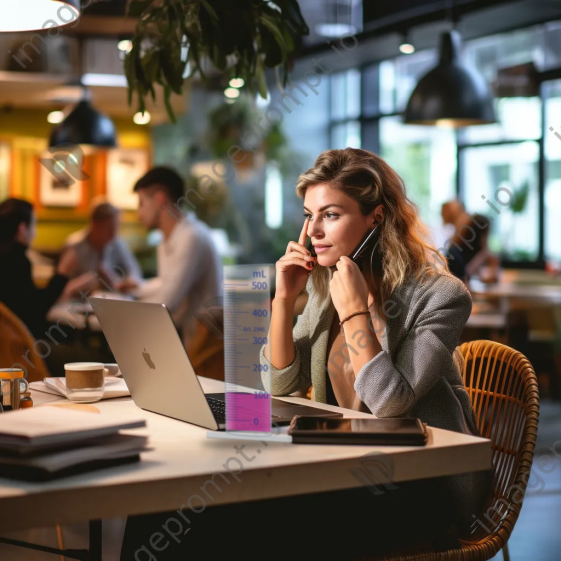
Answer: 100
